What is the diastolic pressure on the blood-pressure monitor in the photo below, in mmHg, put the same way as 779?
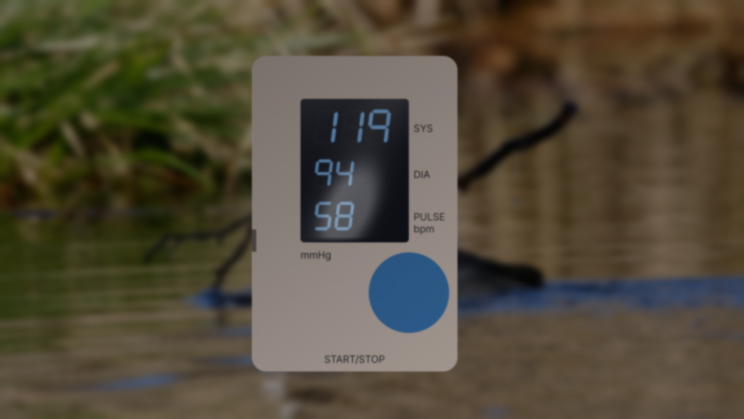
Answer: 94
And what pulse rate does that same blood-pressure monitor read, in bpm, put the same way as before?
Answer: 58
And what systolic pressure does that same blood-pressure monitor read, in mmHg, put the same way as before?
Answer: 119
